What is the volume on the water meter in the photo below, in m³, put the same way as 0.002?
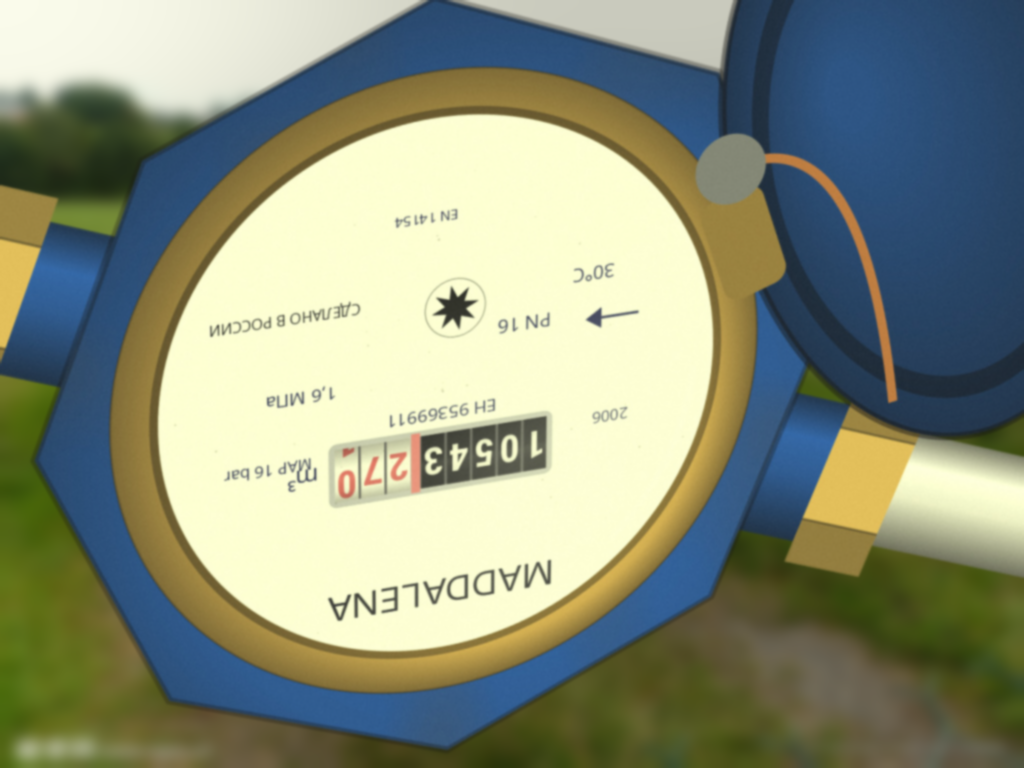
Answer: 10543.270
